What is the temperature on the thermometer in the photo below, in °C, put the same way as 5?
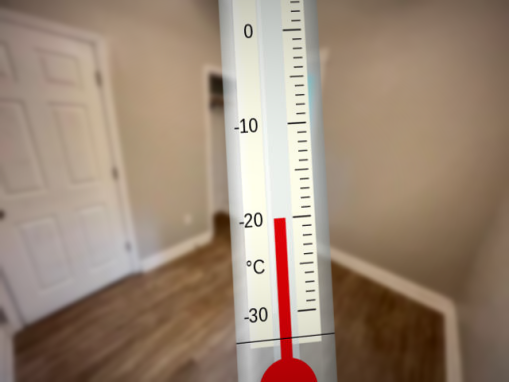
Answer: -20
